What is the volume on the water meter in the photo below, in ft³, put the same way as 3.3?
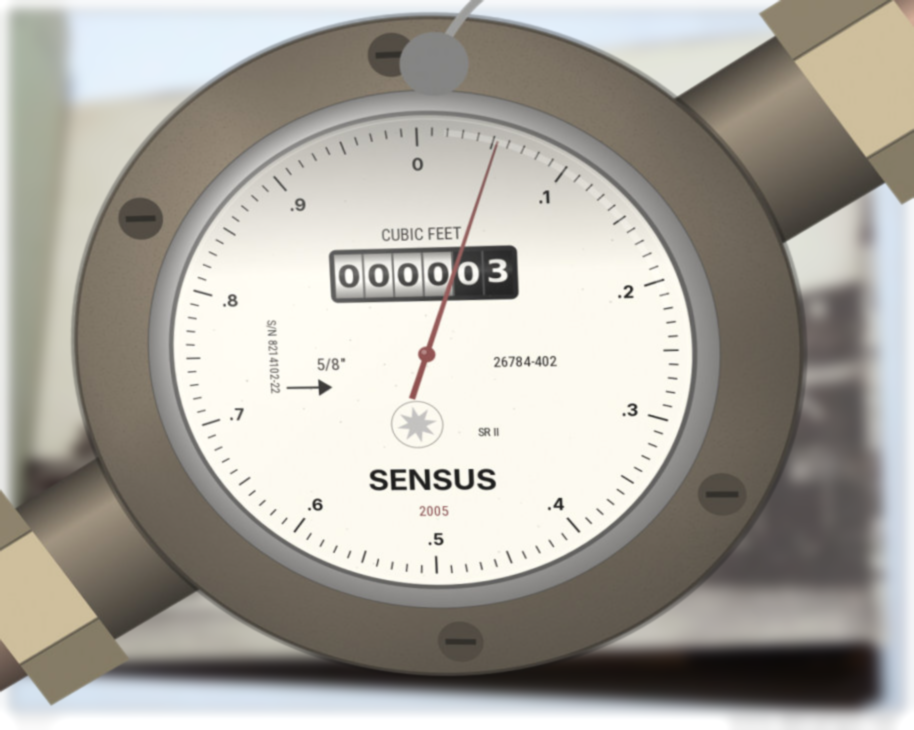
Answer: 3.05
